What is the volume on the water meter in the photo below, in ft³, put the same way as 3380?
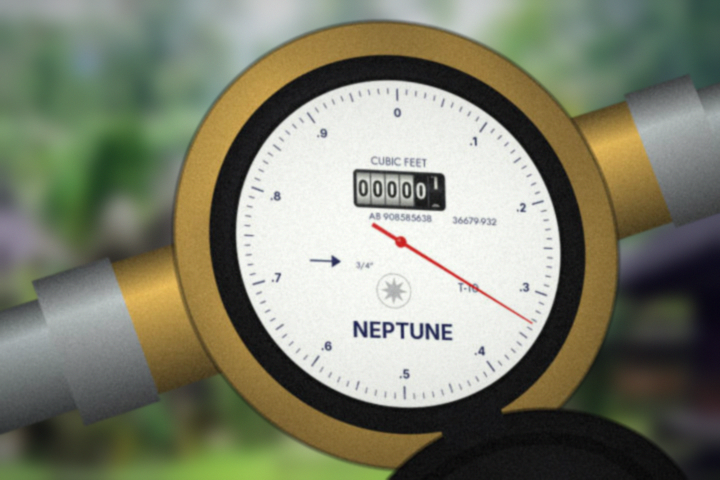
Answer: 1.33
